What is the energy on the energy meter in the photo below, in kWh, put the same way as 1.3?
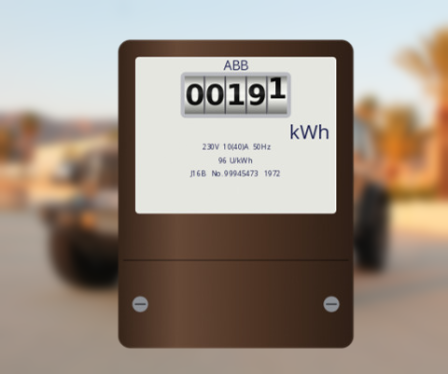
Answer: 191
